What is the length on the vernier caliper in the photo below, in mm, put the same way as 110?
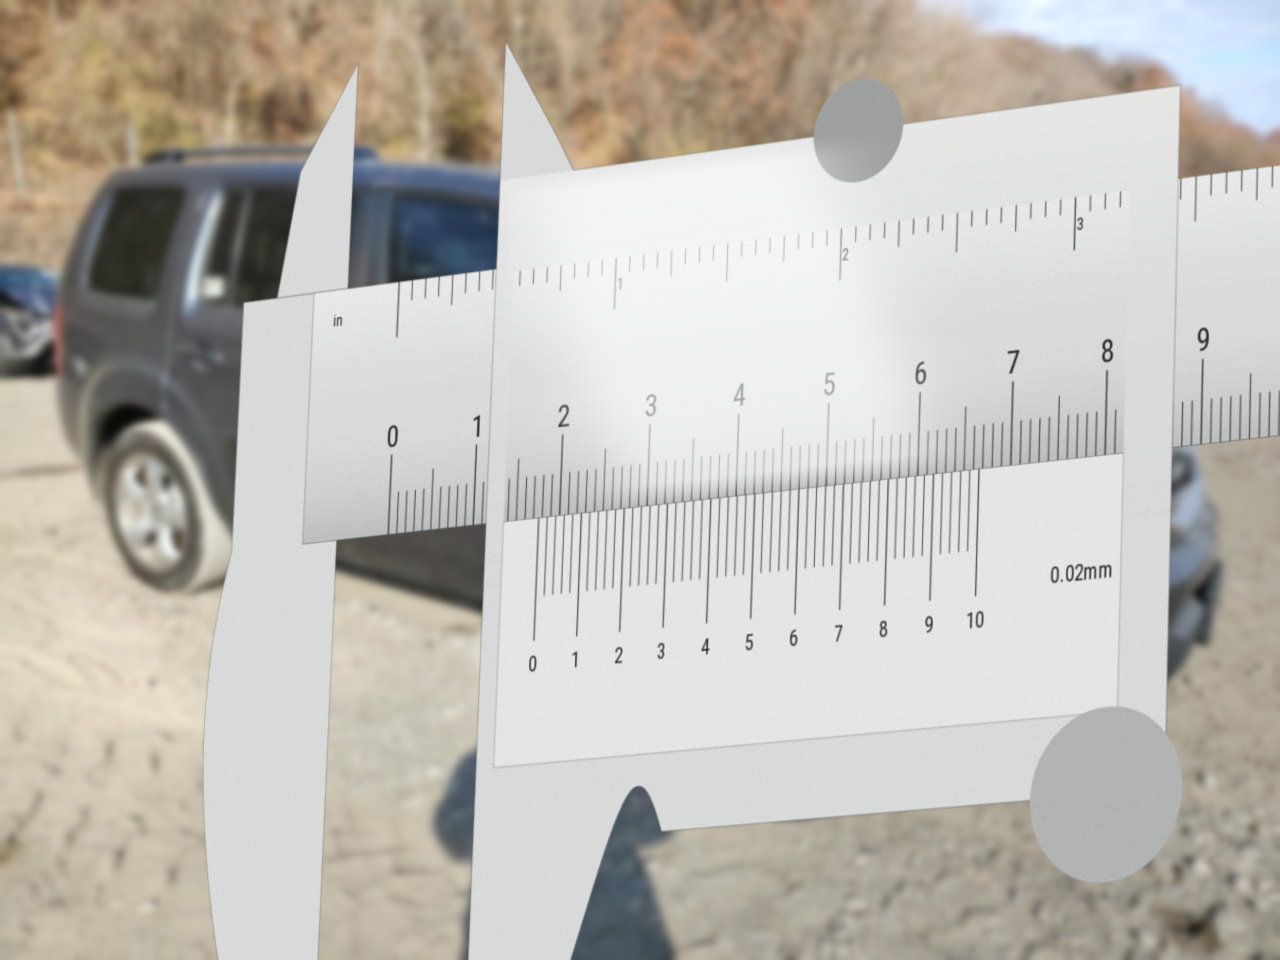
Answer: 17.6
